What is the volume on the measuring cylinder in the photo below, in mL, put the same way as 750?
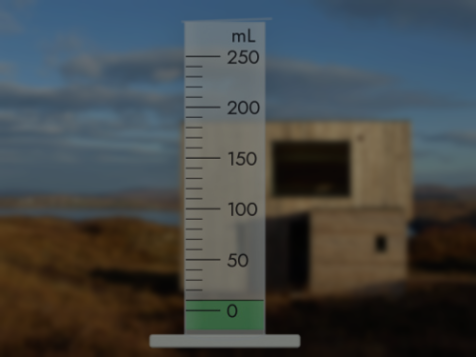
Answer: 10
